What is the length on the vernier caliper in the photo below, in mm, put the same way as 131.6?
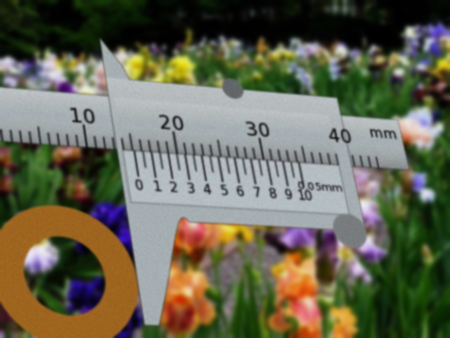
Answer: 15.2
